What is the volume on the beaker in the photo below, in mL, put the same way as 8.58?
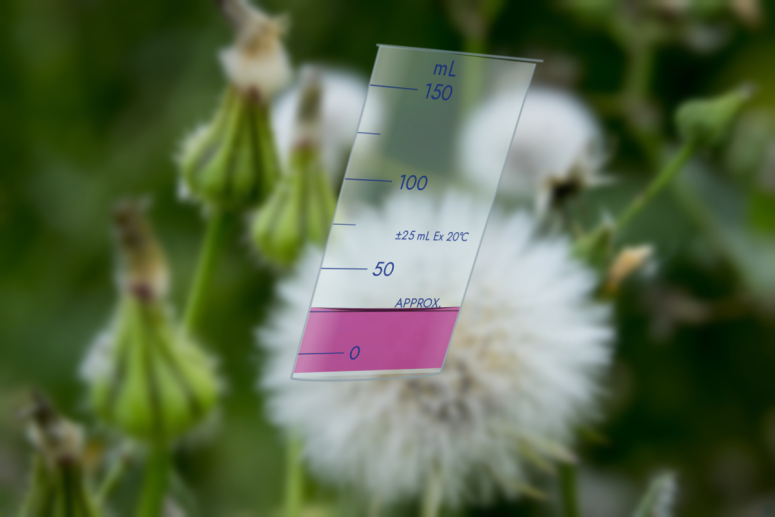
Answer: 25
